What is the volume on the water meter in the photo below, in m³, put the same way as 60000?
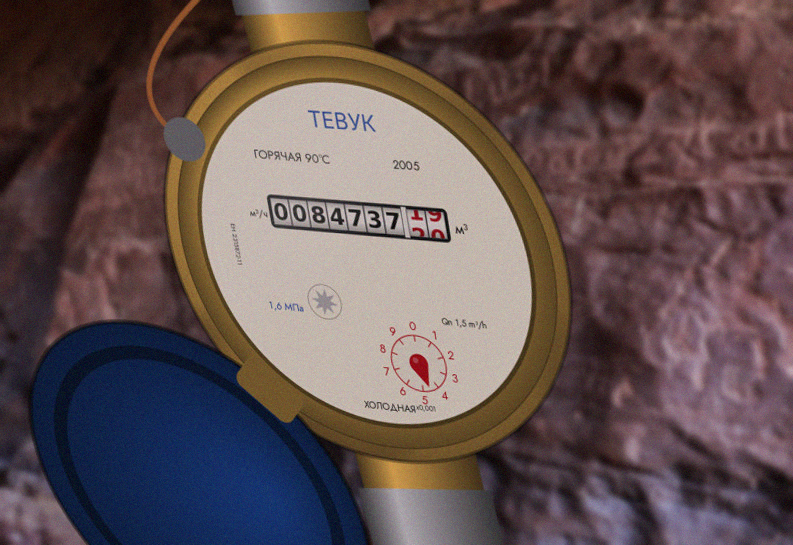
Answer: 84737.194
